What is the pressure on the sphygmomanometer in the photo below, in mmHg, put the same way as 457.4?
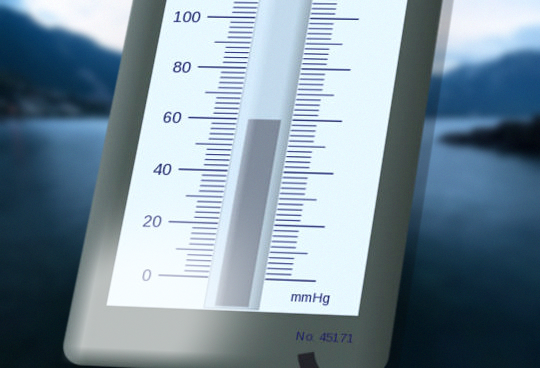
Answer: 60
